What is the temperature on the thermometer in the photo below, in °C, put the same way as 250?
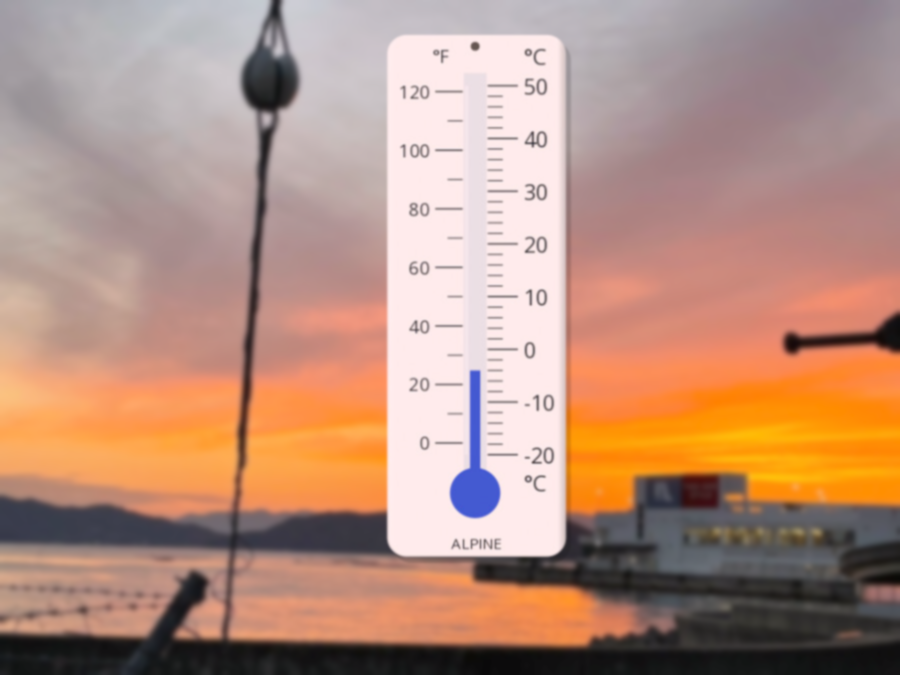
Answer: -4
